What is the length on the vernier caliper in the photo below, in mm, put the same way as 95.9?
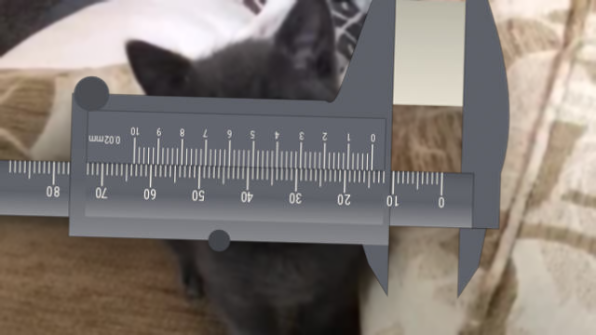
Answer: 14.5
